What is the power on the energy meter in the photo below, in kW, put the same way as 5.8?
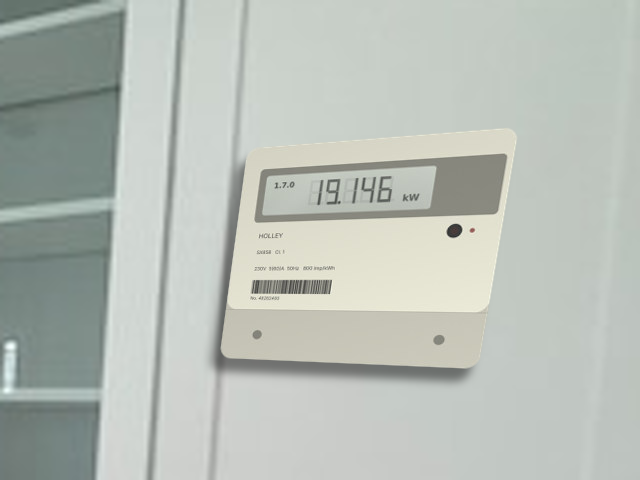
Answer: 19.146
